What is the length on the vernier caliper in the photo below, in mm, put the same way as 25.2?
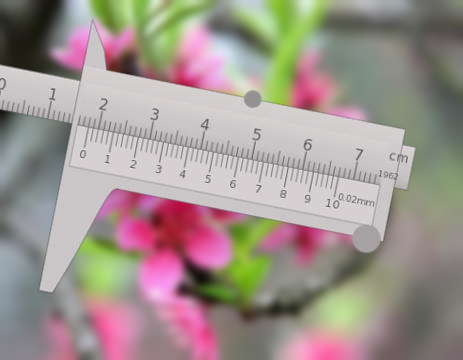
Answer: 18.0
